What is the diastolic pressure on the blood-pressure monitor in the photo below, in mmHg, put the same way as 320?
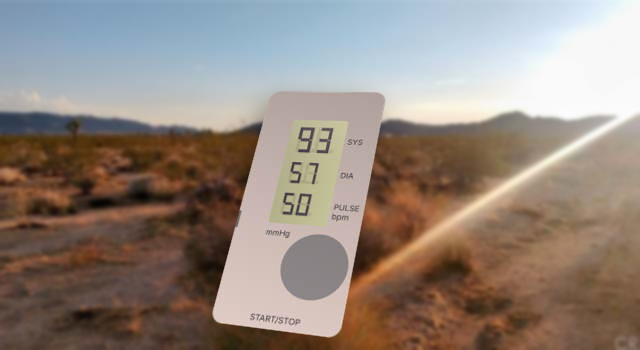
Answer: 57
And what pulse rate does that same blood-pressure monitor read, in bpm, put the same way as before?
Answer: 50
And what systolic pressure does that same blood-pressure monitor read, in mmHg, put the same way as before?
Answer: 93
